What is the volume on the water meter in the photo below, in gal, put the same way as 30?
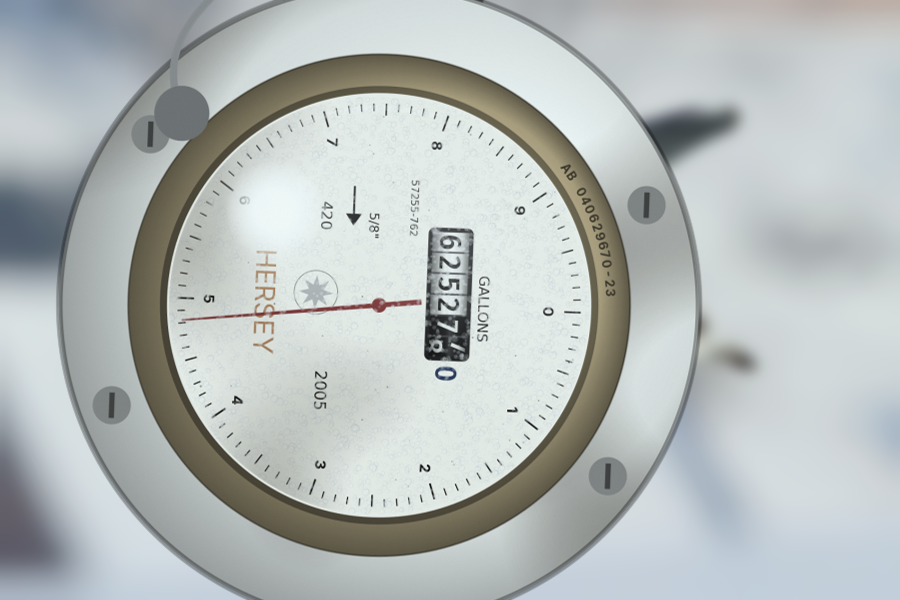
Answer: 6252774.8
